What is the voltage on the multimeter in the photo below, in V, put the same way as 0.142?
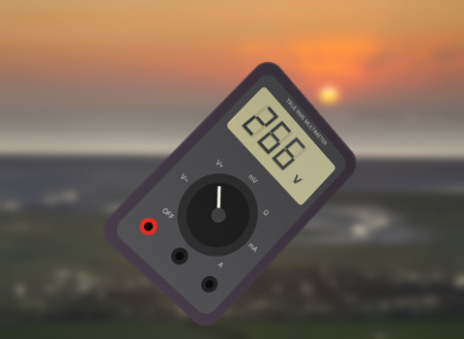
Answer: 266
